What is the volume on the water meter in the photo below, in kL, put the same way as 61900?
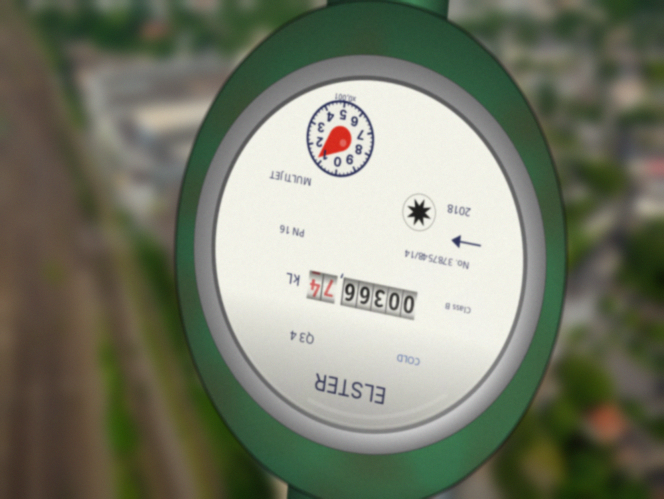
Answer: 366.741
